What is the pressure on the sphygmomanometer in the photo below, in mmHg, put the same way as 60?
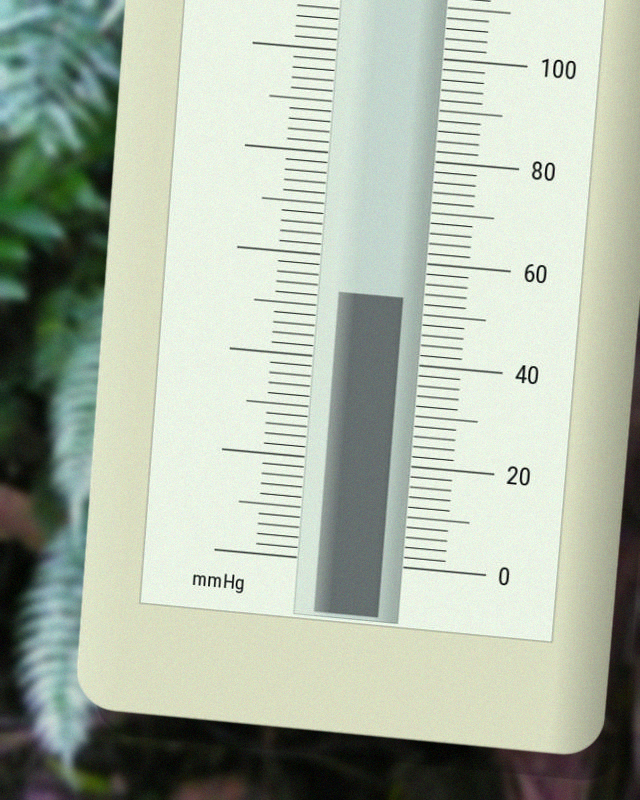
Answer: 53
